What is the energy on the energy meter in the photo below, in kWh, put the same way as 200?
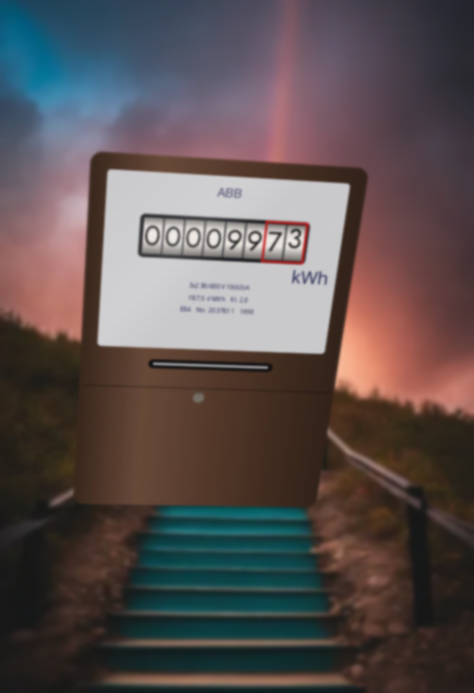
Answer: 99.73
